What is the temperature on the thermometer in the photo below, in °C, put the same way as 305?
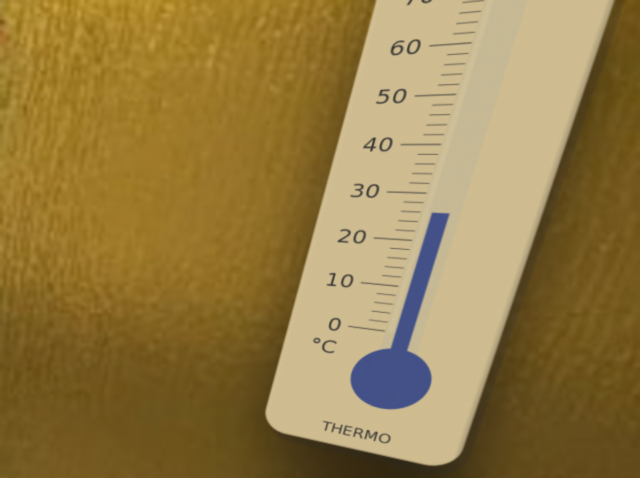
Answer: 26
